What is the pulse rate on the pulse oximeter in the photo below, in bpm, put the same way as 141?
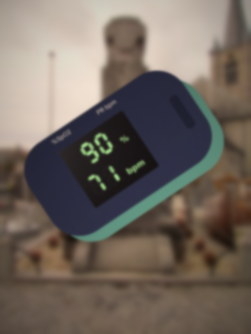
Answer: 71
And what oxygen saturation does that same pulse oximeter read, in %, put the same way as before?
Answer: 90
